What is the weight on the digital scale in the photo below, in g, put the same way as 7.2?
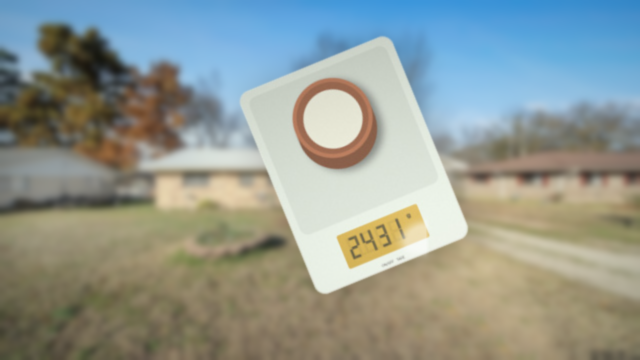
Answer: 2431
